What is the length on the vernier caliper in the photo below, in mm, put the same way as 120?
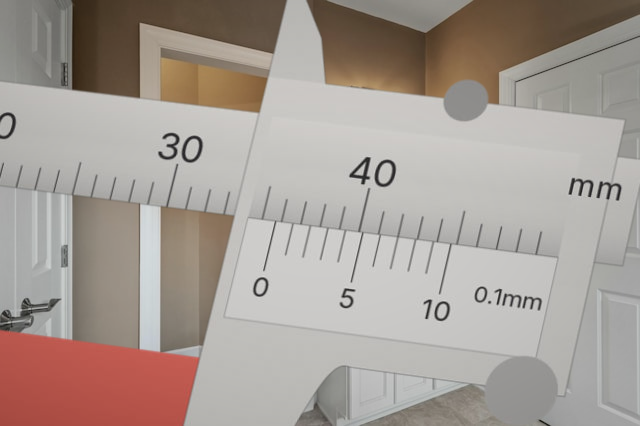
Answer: 35.7
